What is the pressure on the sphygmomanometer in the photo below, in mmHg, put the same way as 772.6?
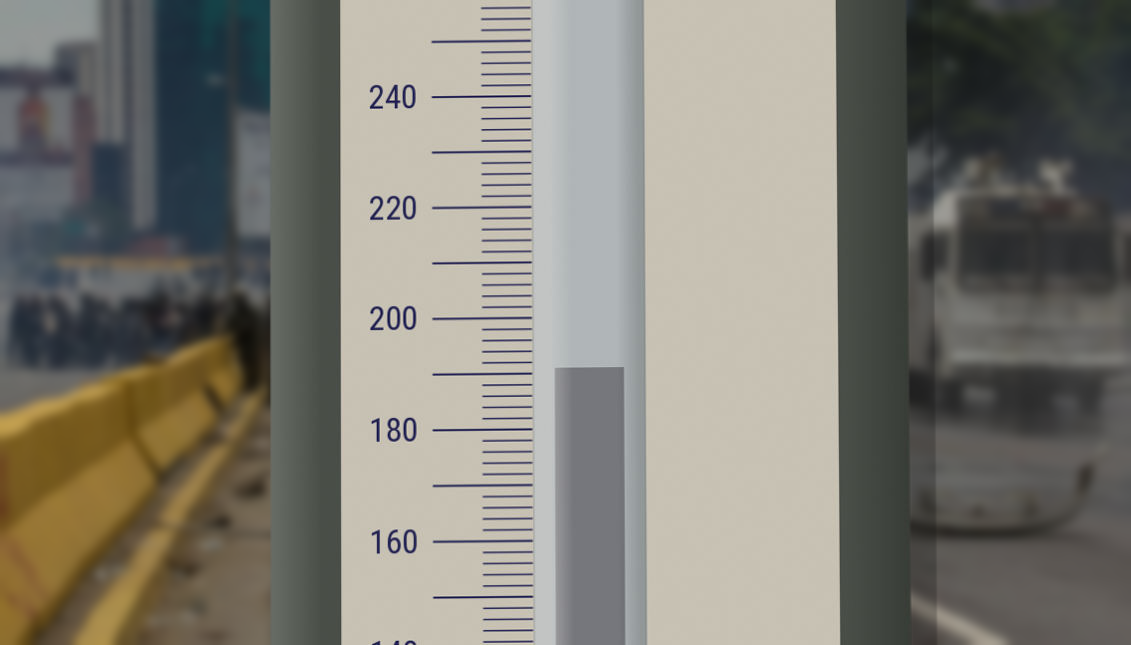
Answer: 191
